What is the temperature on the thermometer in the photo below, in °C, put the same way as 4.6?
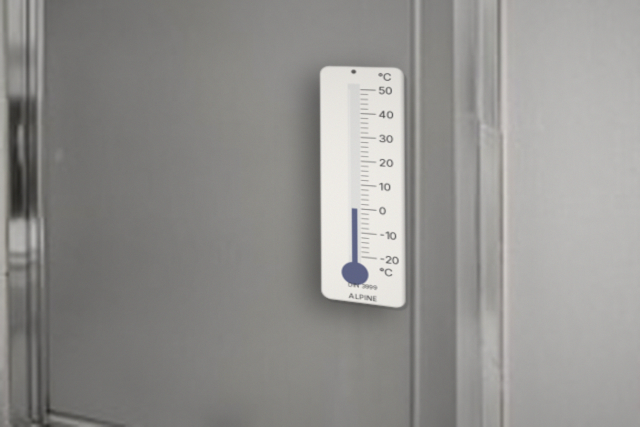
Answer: 0
